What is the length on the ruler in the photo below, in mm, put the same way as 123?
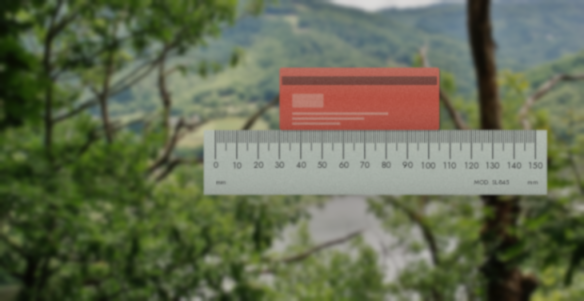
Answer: 75
